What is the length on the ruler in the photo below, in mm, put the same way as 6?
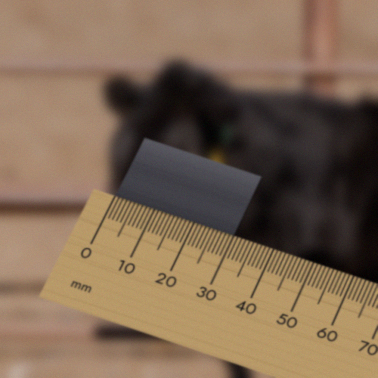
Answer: 30
